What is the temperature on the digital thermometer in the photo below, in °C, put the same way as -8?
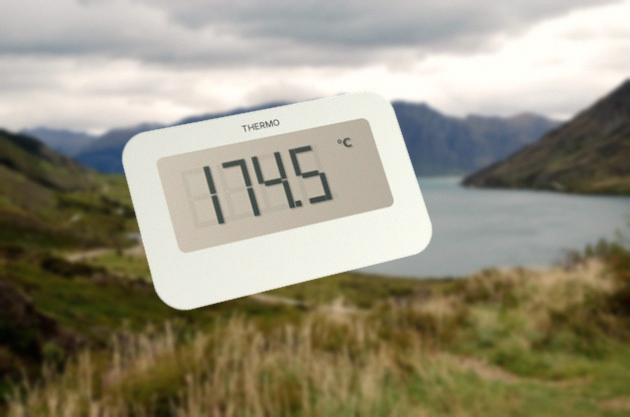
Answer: 174.5
